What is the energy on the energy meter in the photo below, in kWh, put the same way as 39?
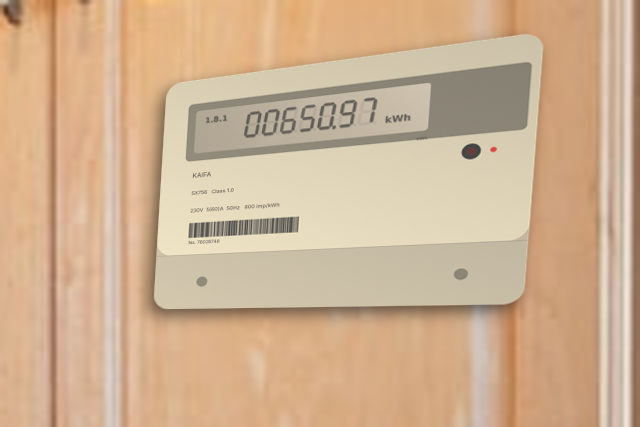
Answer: 650.97
